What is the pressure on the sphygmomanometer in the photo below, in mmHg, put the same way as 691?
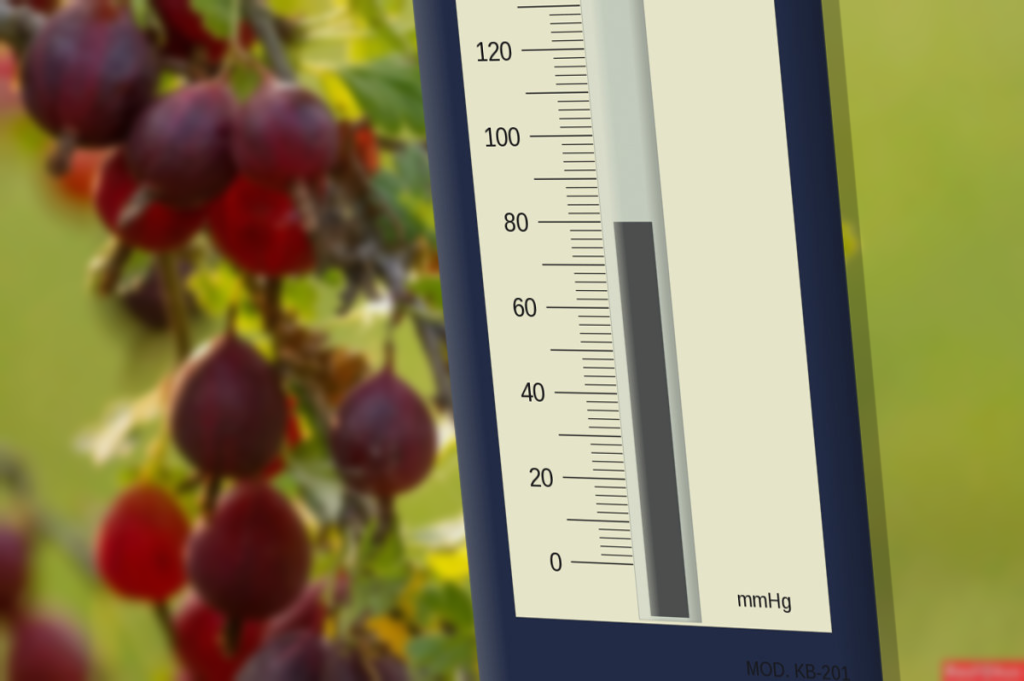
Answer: 80
